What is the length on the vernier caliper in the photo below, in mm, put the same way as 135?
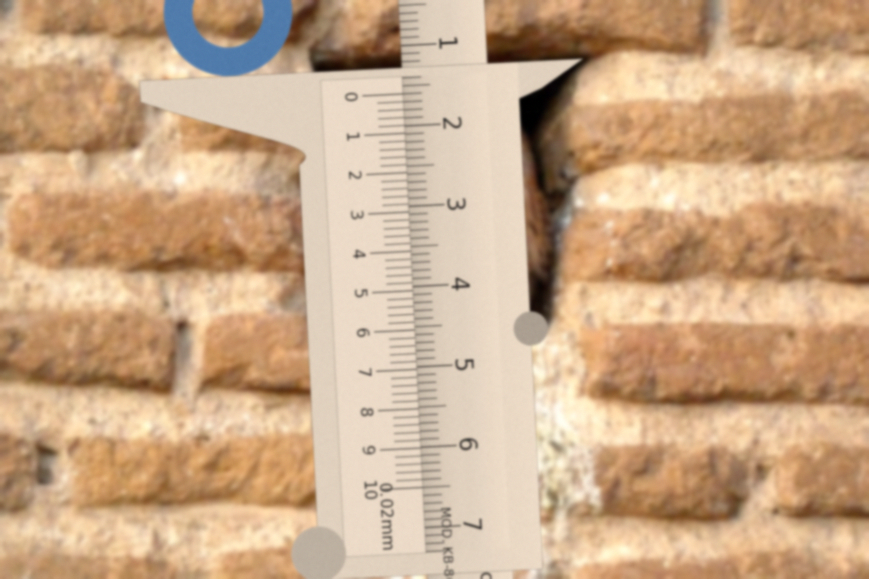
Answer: 16.0
